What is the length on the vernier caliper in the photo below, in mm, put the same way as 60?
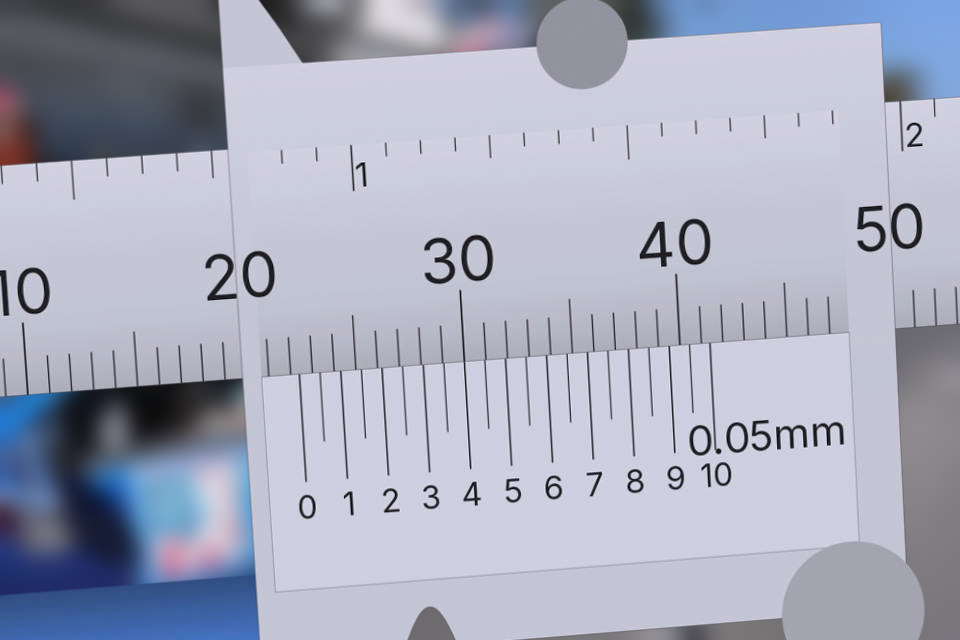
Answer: 22.4
